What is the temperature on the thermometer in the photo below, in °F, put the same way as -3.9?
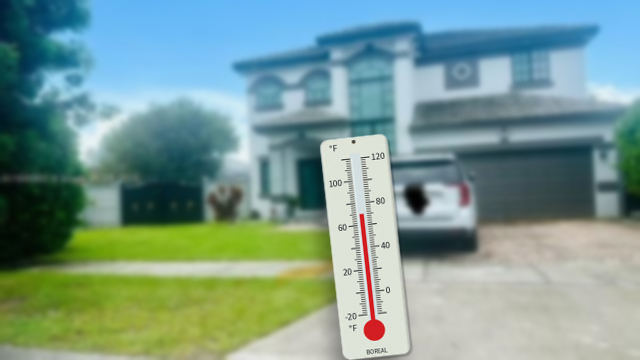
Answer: 70
